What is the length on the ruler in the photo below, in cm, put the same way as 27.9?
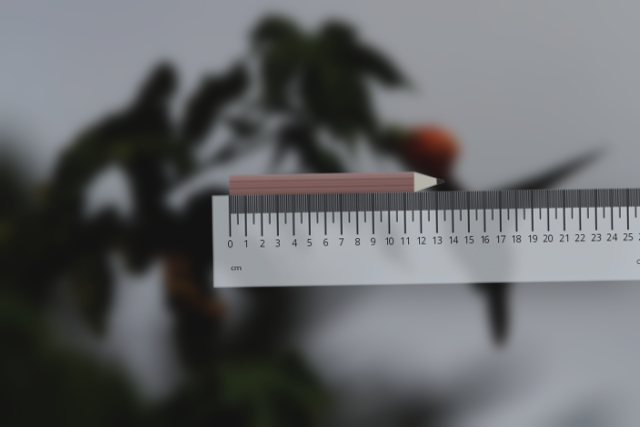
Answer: 13.5
